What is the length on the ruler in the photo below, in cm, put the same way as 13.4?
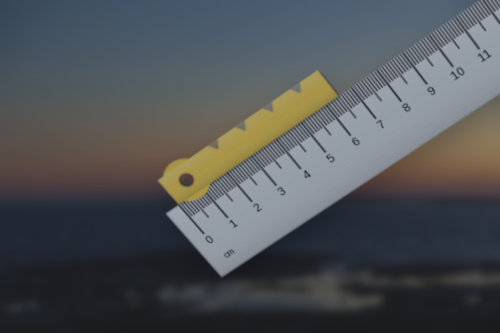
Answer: 6.5
